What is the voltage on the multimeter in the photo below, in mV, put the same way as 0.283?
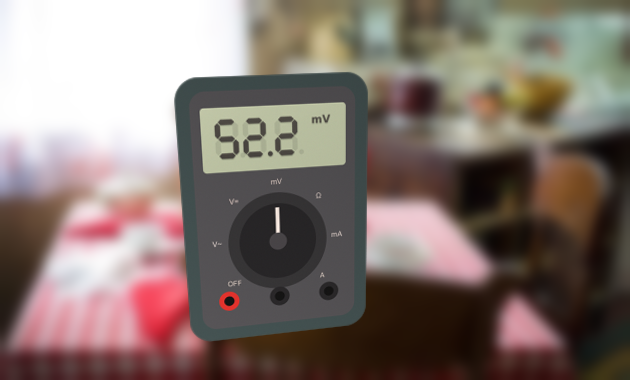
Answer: 52.2
